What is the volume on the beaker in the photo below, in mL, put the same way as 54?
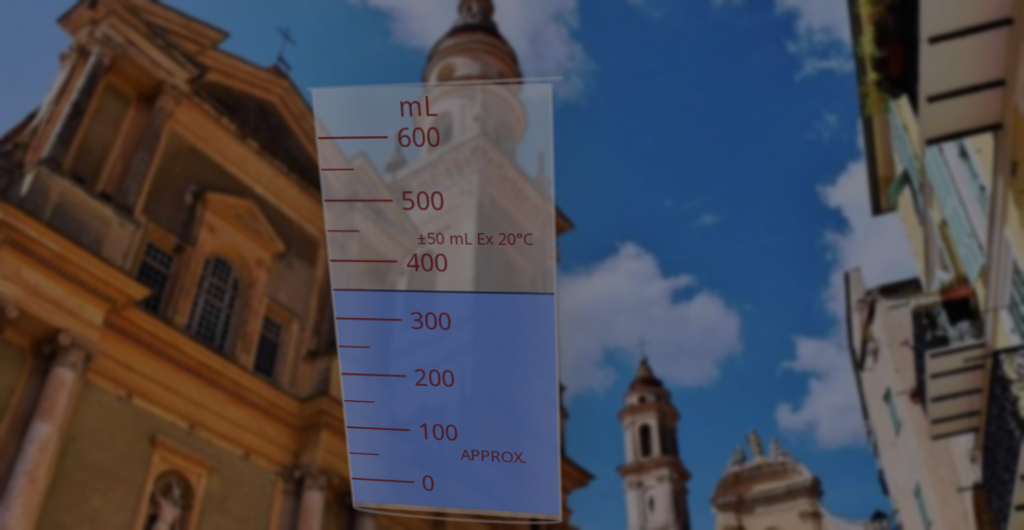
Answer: 350
